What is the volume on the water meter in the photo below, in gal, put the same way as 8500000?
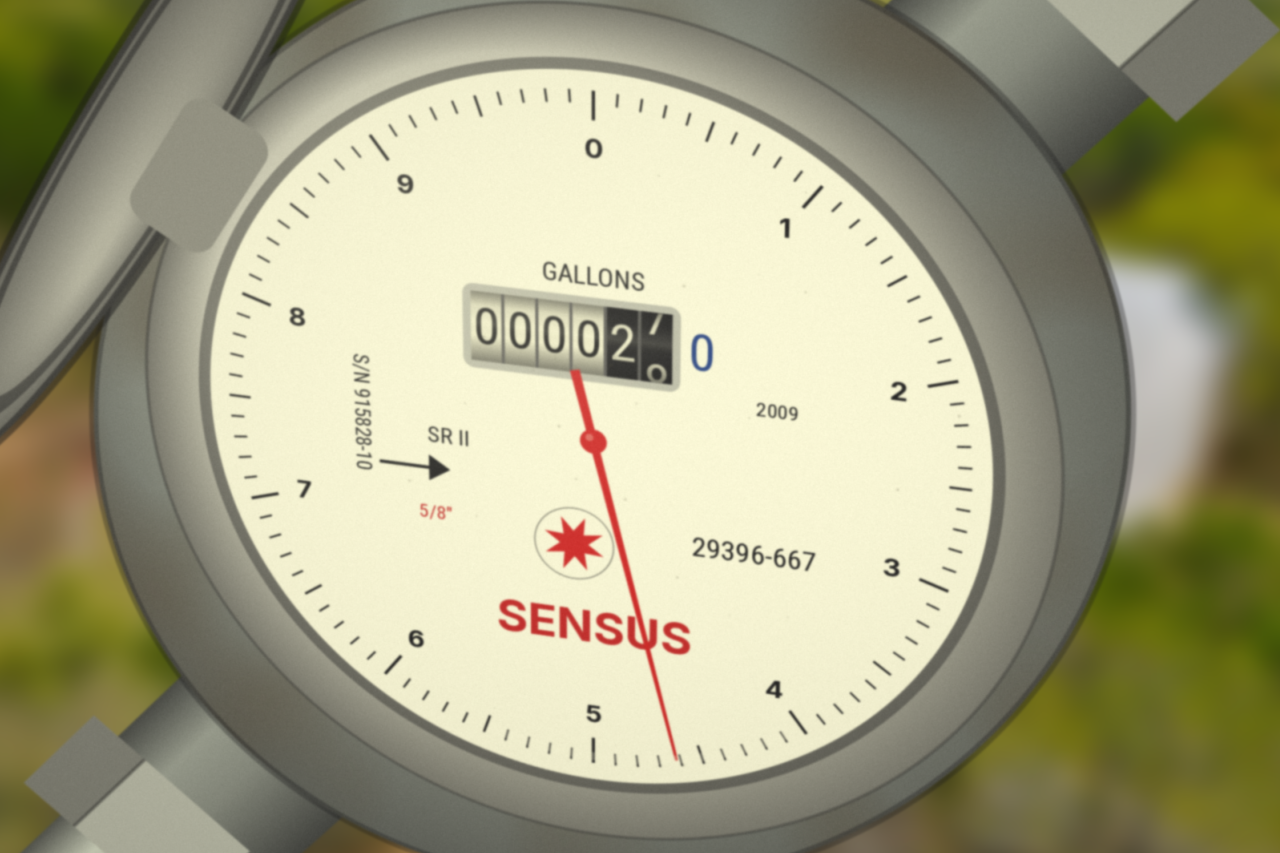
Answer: 274.6
